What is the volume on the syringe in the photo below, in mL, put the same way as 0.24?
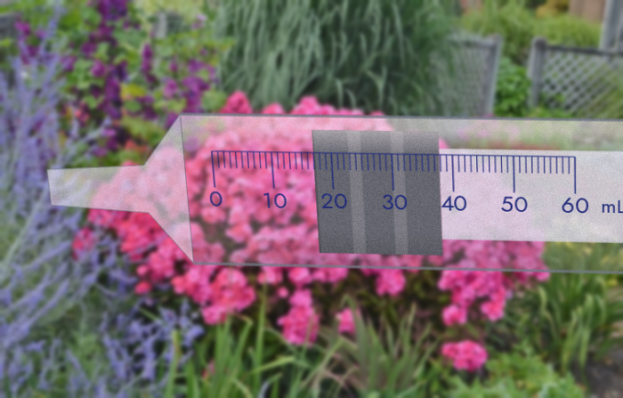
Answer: 17
